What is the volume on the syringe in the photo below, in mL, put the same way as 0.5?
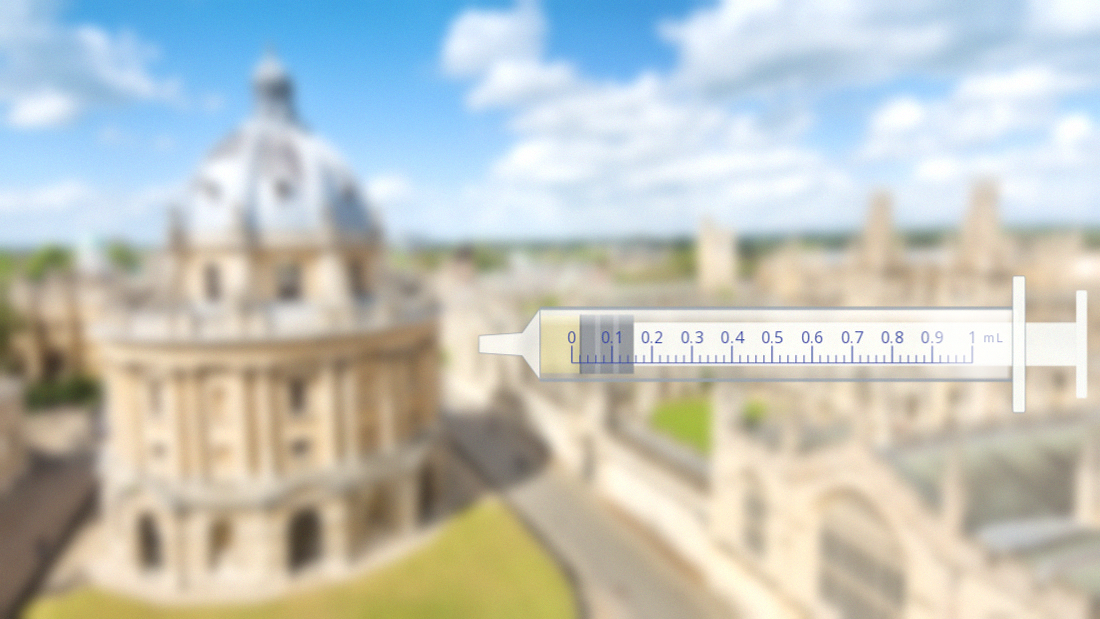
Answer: 0.02
